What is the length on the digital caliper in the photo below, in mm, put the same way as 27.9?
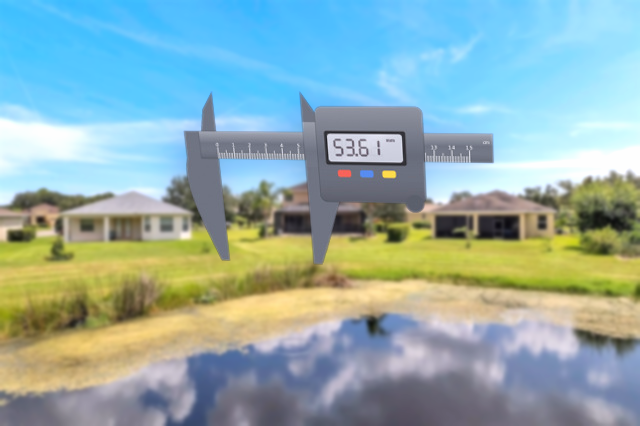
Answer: 53.61
